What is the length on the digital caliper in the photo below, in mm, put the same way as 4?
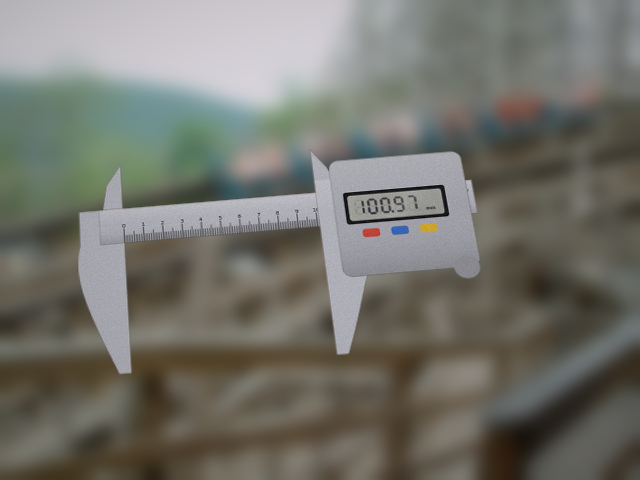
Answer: 100.97
